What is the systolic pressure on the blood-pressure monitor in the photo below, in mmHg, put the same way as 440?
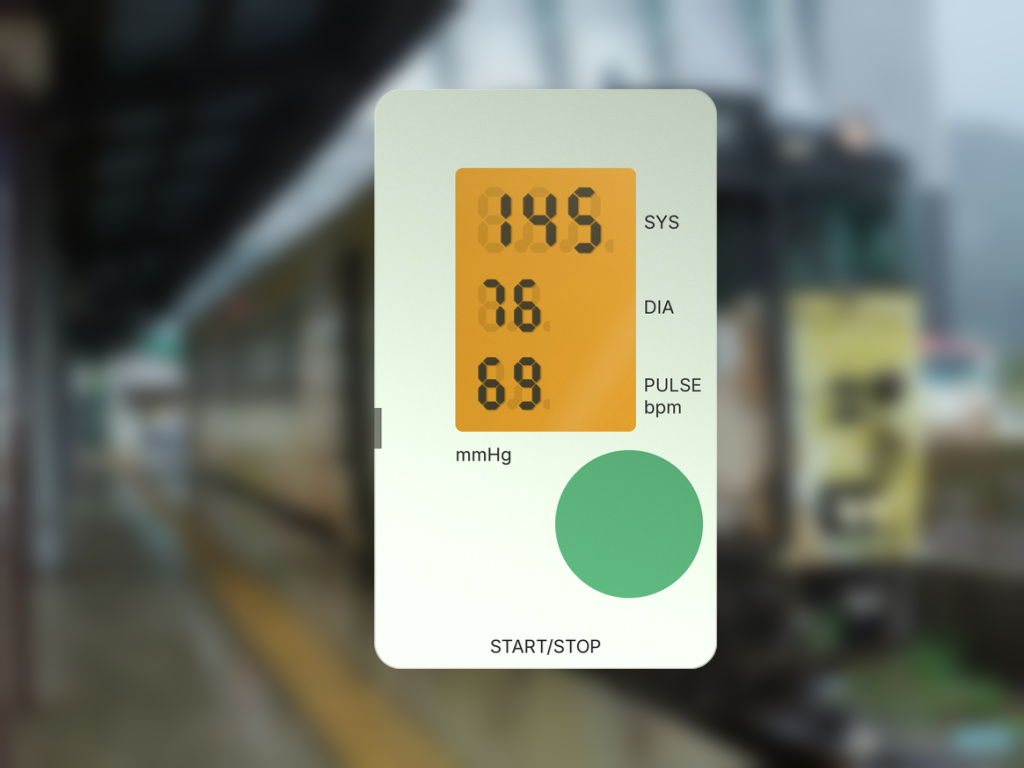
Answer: 145
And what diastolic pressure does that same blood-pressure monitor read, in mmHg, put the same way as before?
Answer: 76
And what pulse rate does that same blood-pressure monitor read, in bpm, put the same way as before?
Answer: 69
